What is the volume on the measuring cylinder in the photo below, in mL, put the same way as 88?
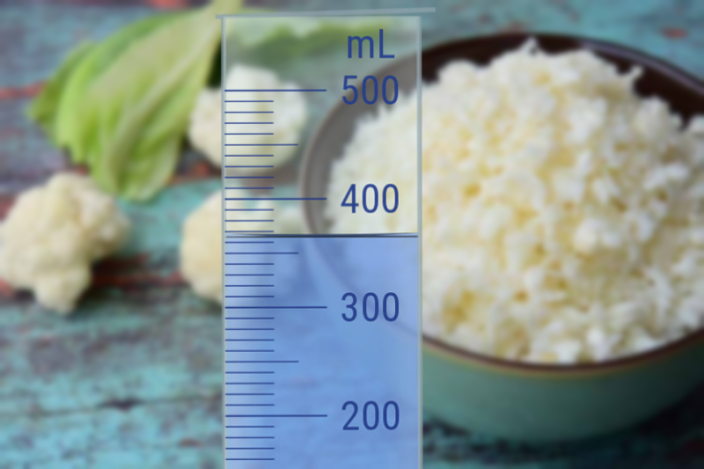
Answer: 365
